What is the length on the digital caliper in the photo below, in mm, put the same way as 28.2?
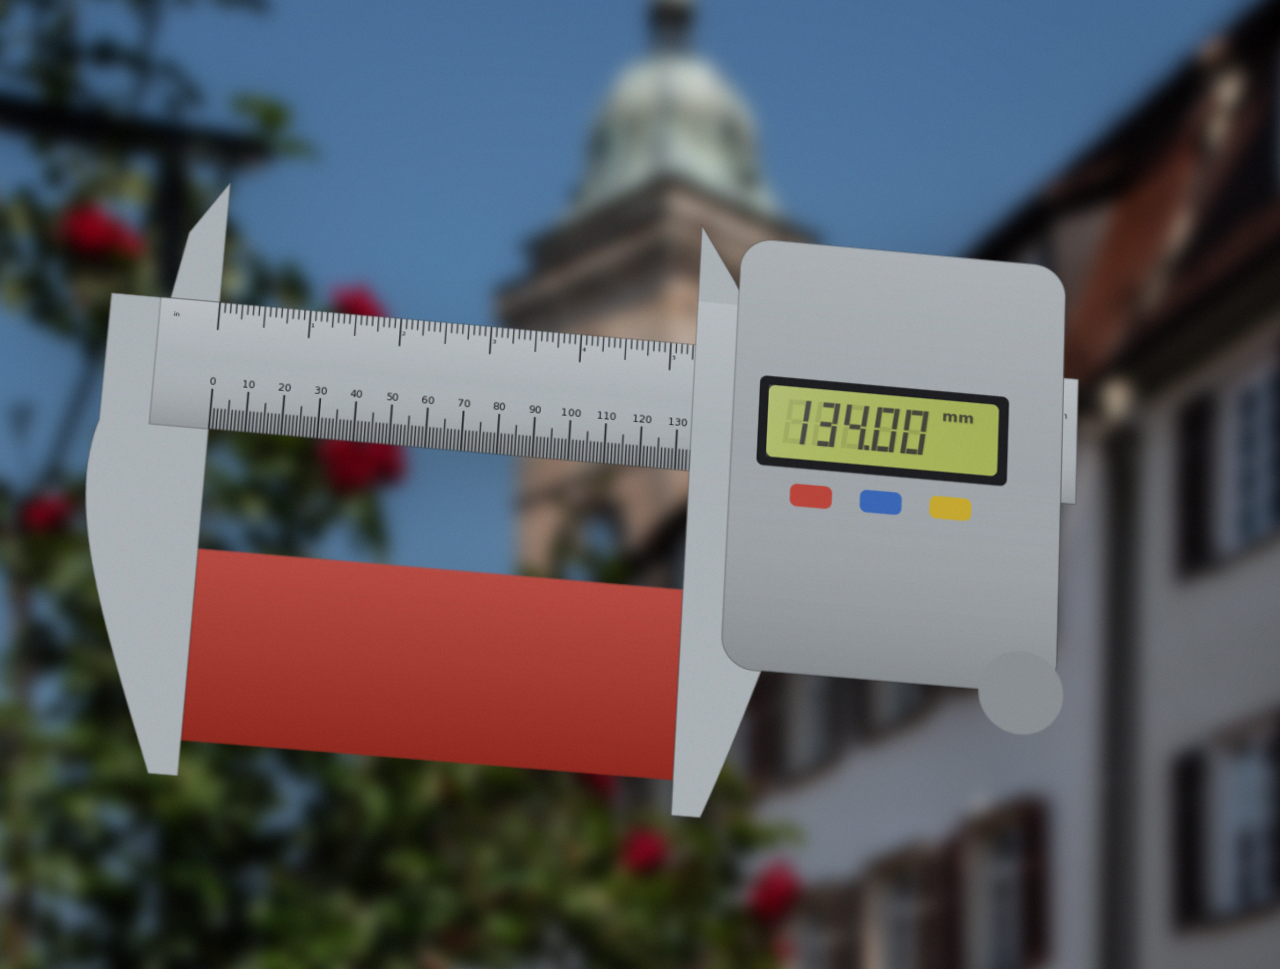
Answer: 134.00
